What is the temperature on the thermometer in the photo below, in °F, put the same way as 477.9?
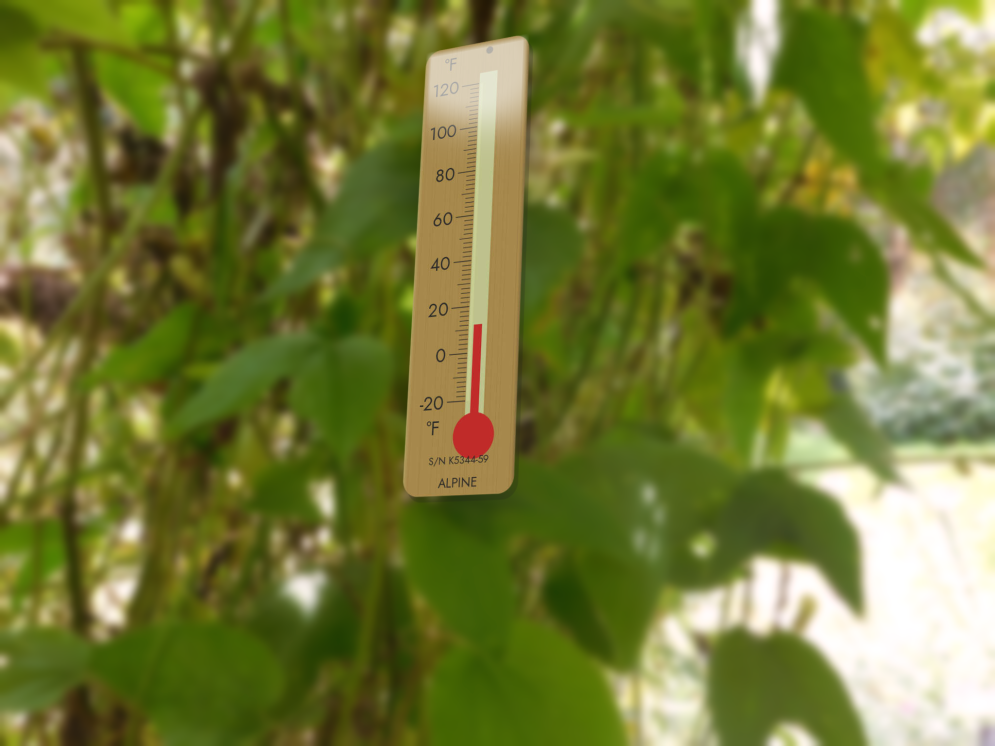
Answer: 12
